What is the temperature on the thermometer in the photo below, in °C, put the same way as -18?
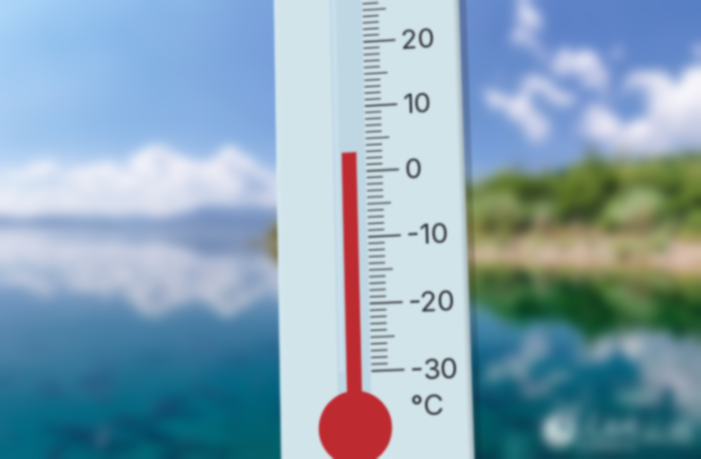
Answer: 3
